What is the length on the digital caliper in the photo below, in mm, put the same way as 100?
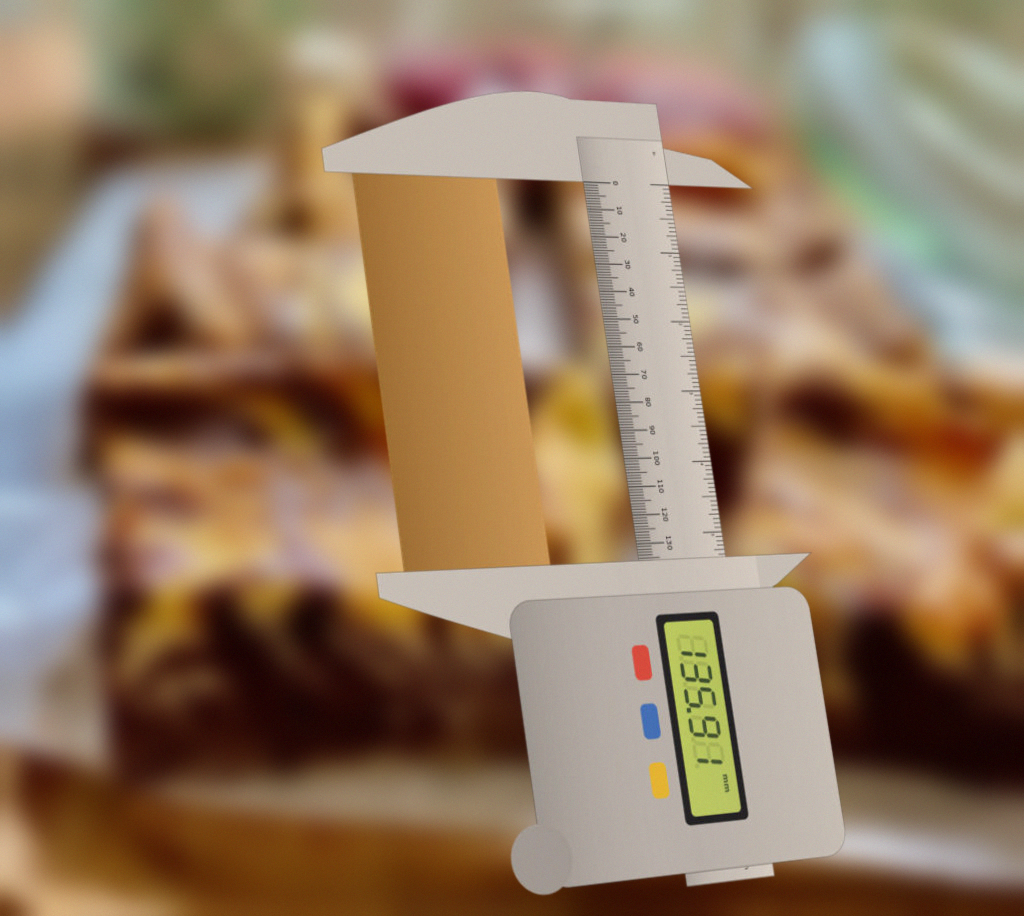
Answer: 135.91
